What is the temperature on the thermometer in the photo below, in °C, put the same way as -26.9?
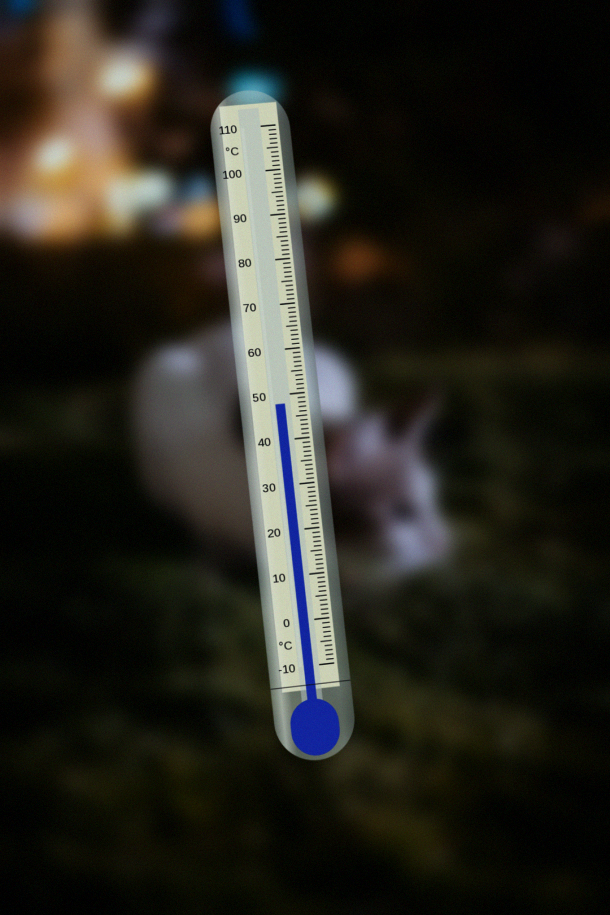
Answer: 48
